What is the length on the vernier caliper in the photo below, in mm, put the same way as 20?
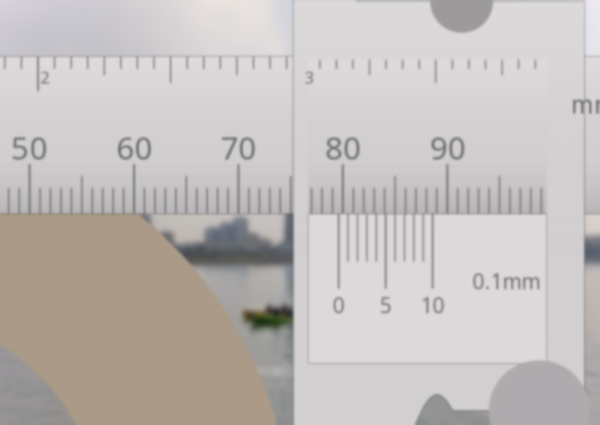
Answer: 79.6
